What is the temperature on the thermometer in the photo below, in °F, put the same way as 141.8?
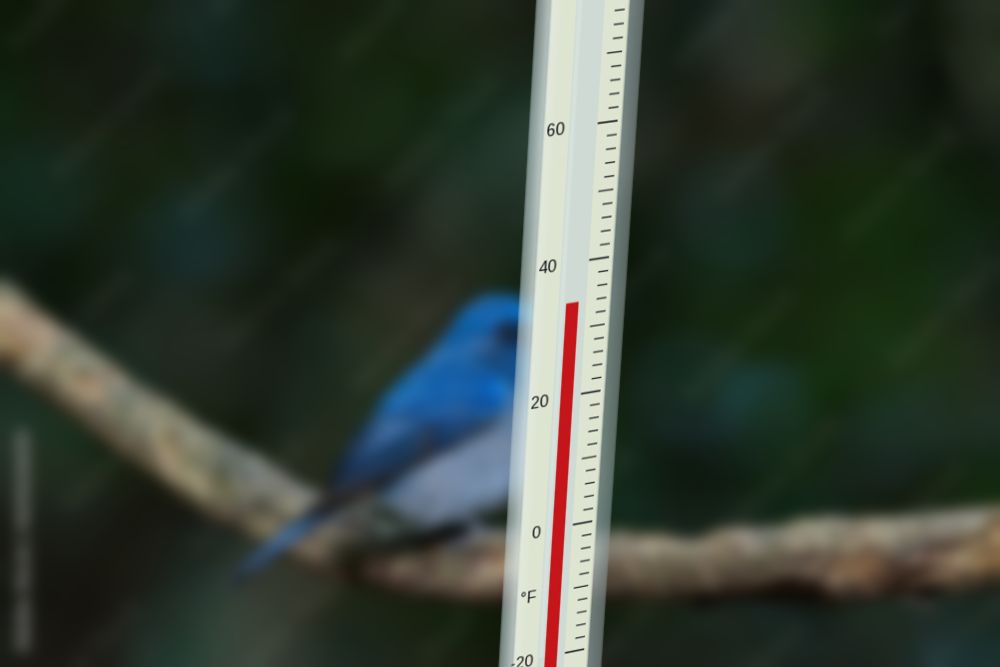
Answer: 34
